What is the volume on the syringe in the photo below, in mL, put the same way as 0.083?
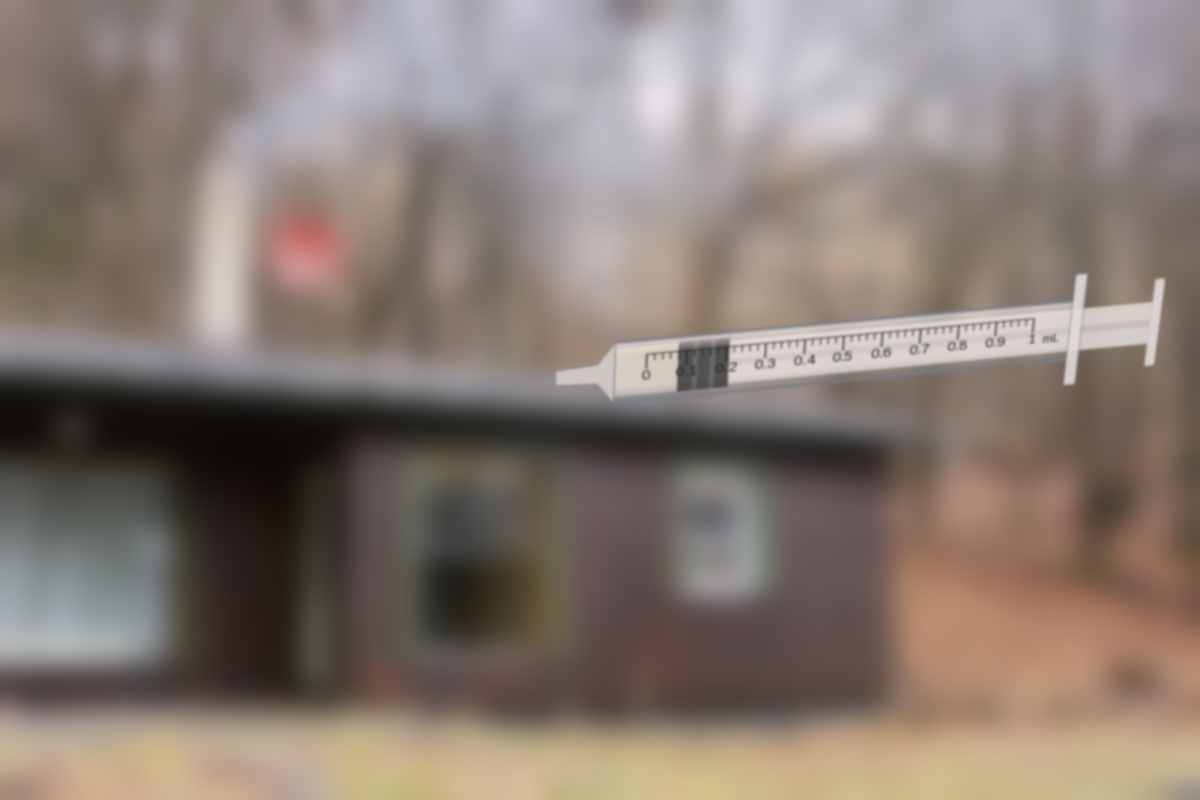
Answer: 0.08
